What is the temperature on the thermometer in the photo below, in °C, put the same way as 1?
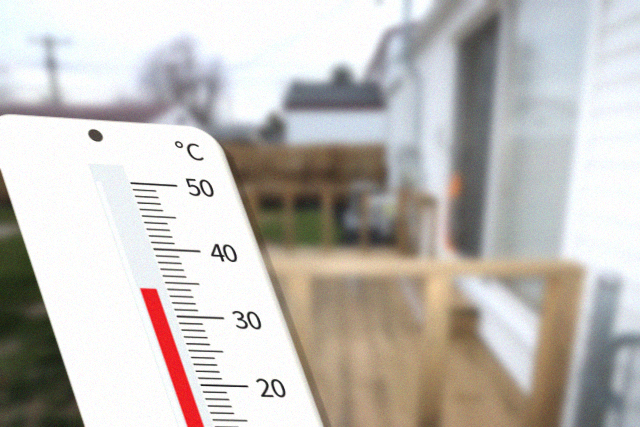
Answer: 34
